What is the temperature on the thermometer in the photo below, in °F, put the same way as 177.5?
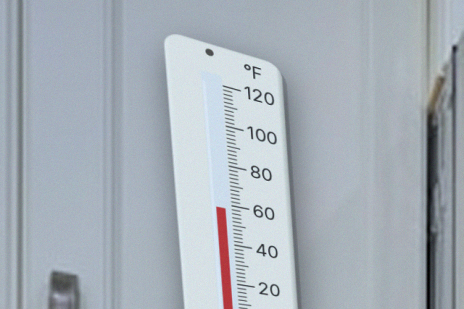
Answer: 58
